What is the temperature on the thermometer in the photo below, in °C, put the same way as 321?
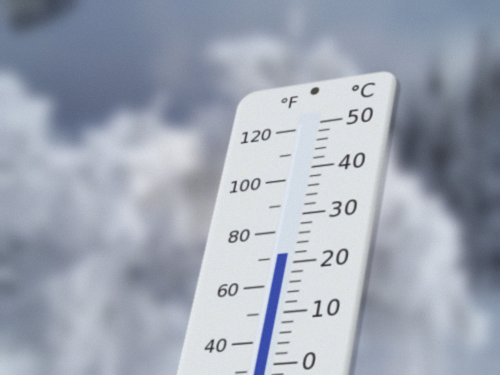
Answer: 22
